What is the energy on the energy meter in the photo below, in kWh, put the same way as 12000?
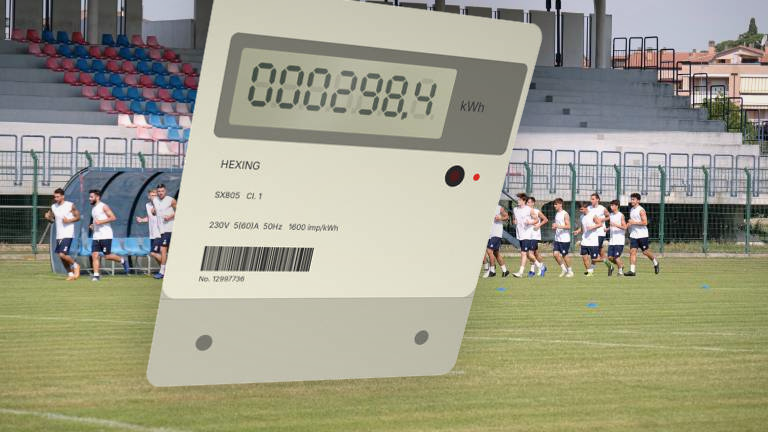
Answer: 298.4
